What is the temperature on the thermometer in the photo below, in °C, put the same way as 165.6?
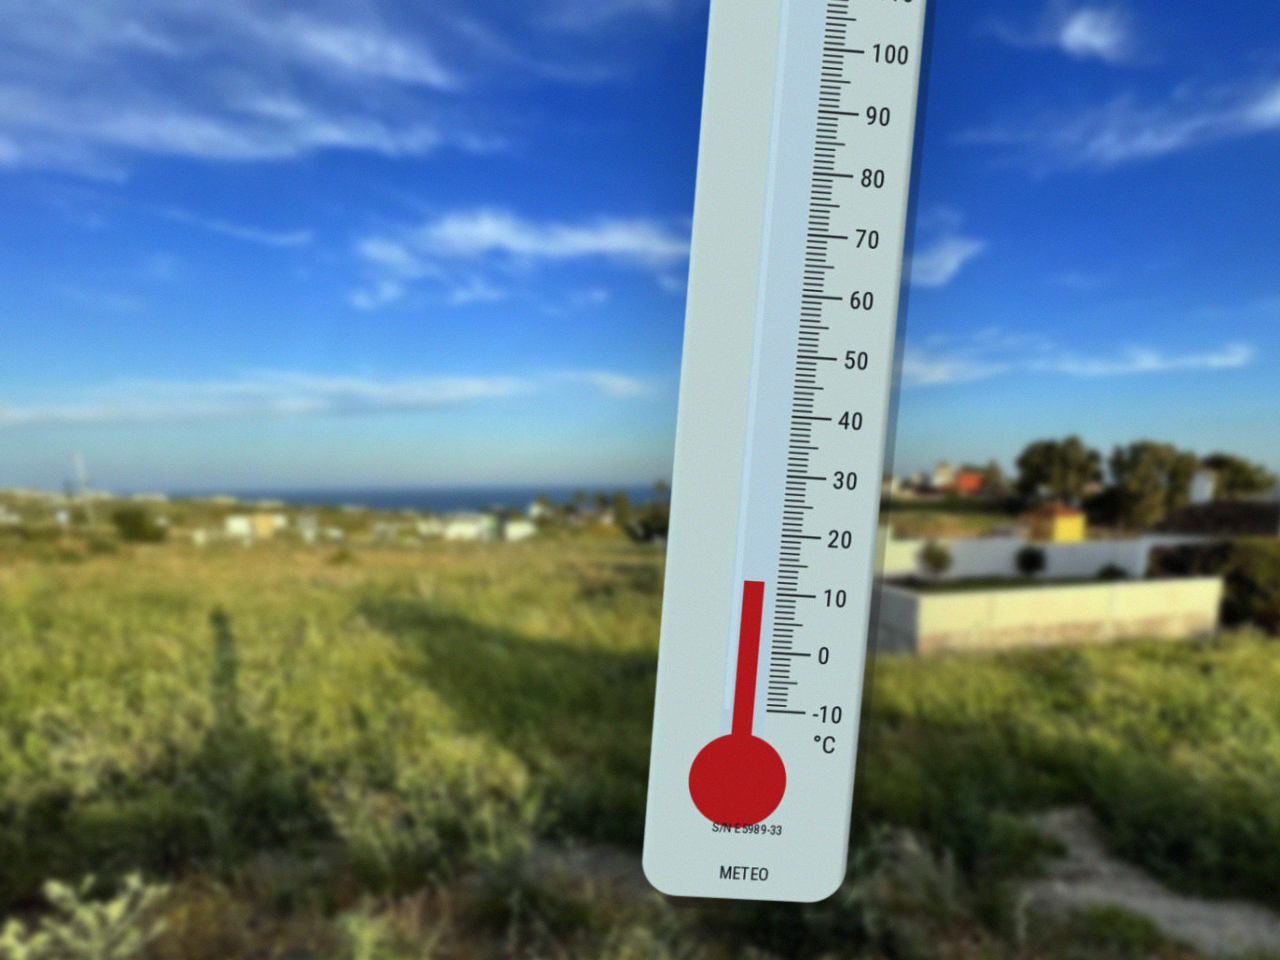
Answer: 12
